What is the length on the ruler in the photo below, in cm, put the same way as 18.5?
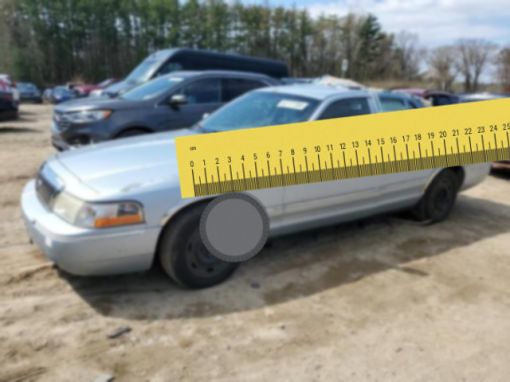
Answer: 5.5
